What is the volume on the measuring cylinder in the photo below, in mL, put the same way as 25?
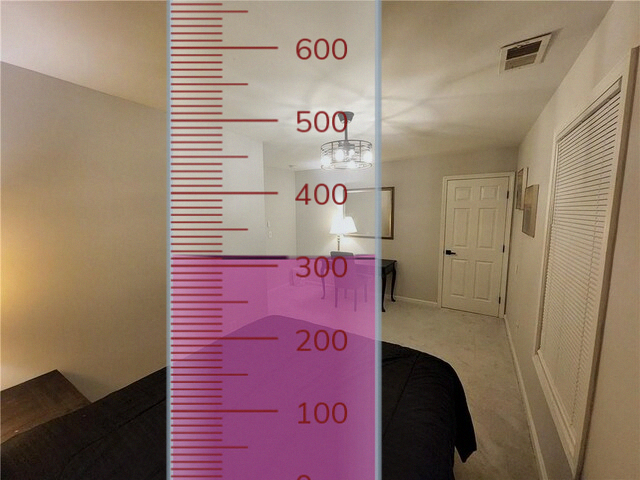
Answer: 310
